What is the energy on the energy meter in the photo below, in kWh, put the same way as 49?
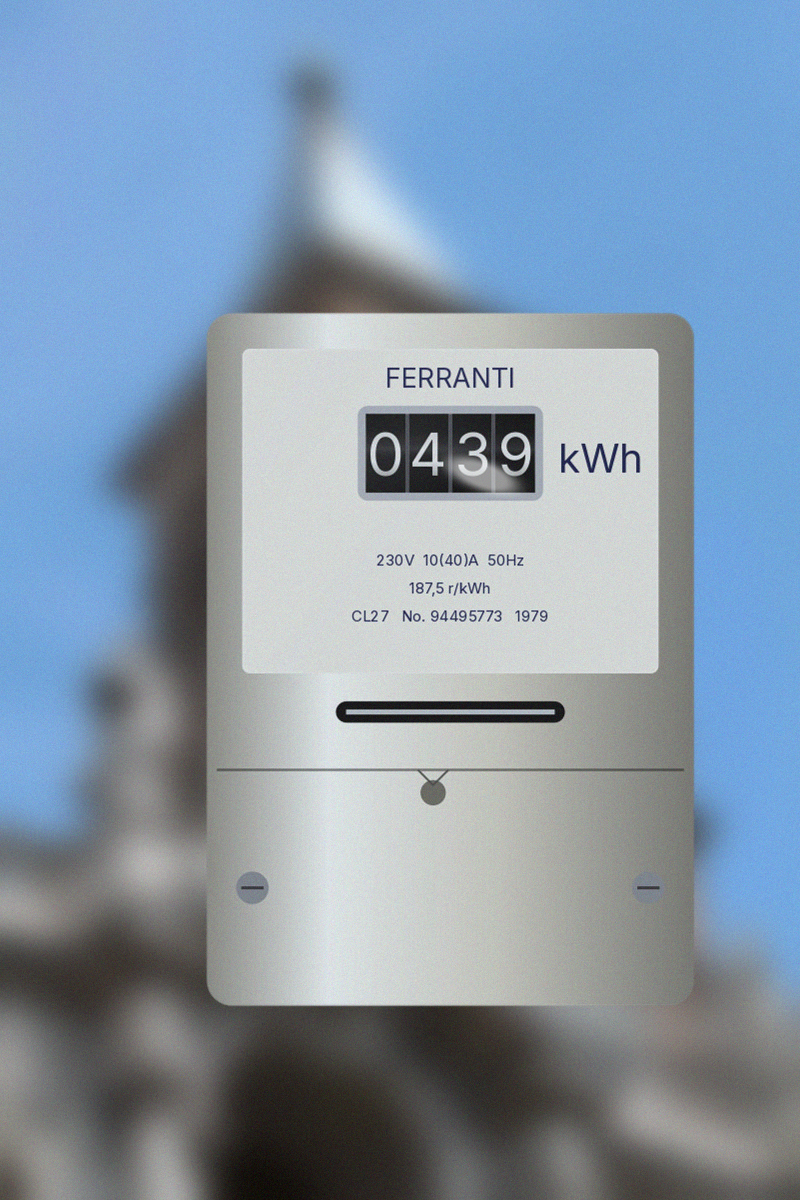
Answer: 439
